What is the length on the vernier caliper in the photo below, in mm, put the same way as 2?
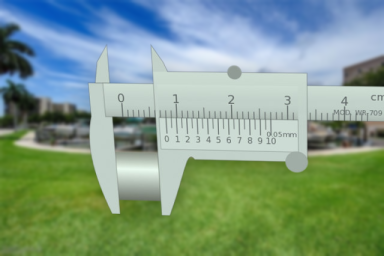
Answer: 8.0
